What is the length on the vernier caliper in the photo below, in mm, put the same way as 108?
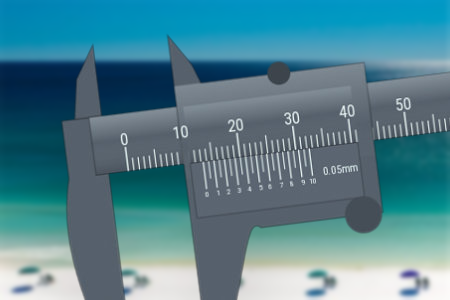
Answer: 13.4
